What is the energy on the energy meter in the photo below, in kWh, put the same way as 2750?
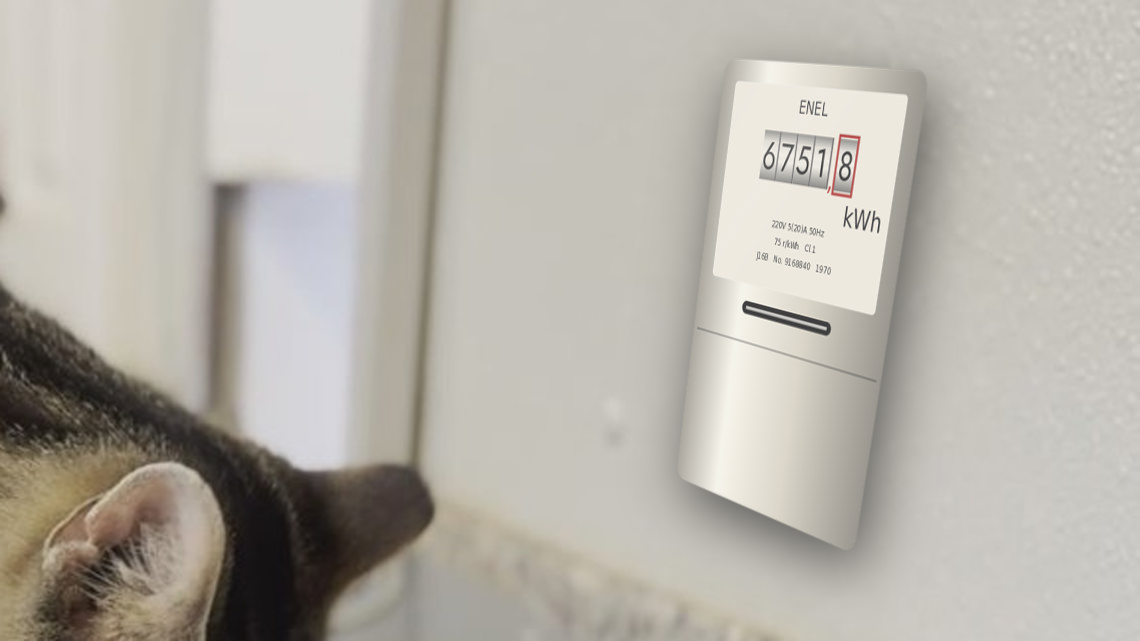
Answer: 6751.8
